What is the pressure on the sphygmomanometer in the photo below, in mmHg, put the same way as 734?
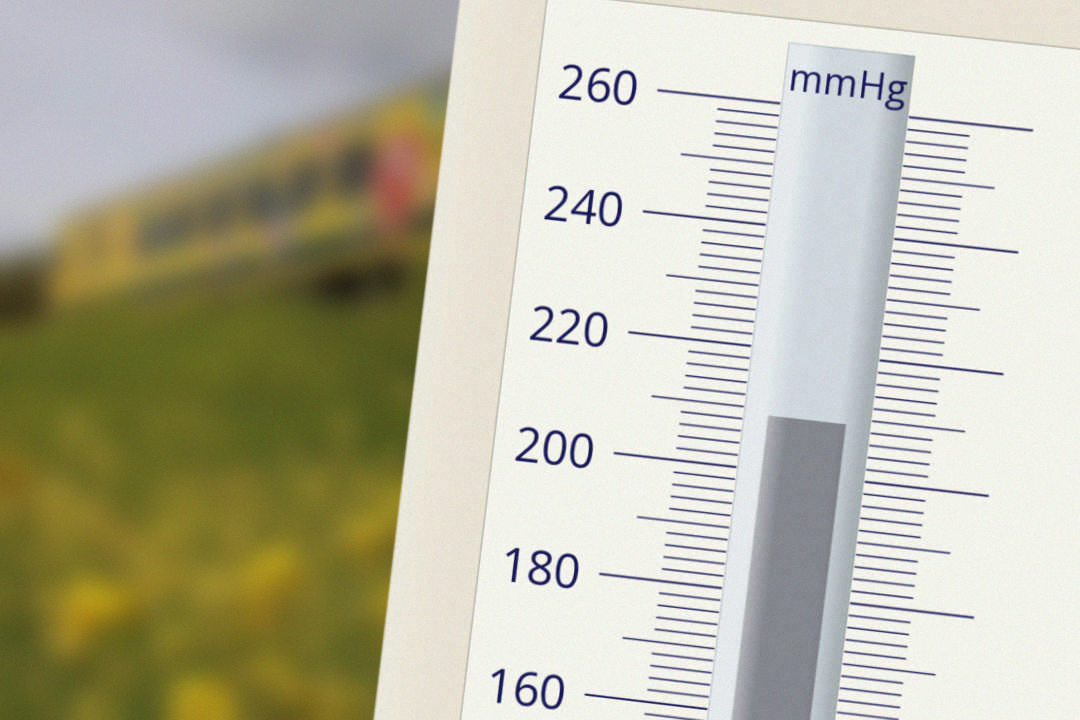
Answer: 209
